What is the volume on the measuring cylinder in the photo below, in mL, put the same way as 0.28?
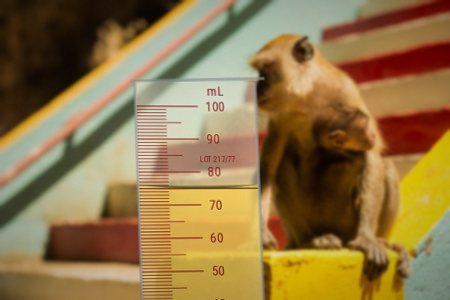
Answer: 75
